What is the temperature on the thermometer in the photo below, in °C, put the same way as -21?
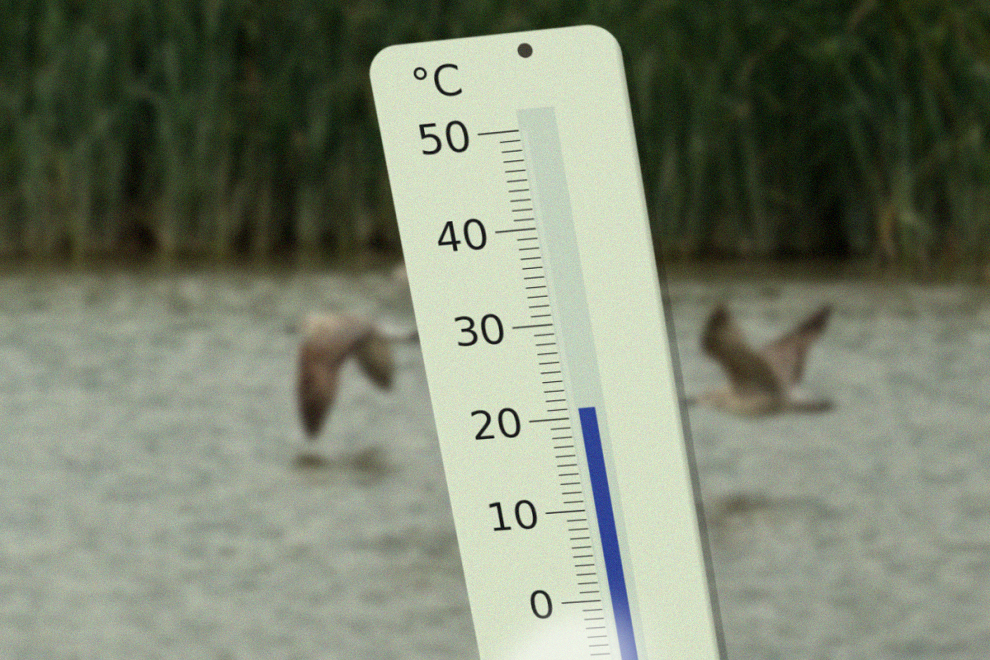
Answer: 21
